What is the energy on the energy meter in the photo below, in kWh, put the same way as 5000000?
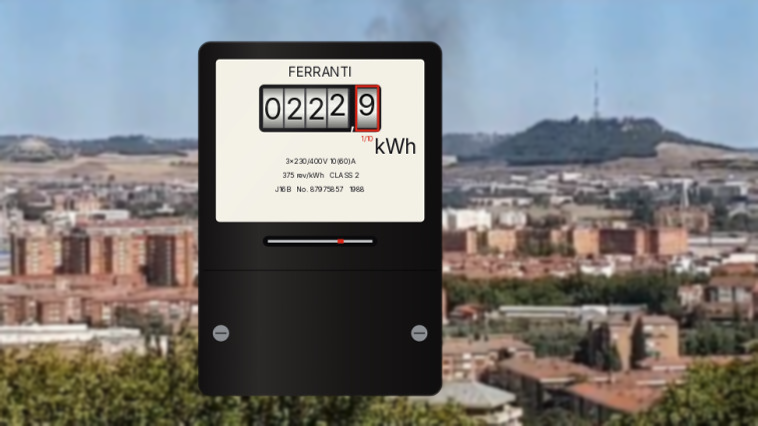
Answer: 222.9
